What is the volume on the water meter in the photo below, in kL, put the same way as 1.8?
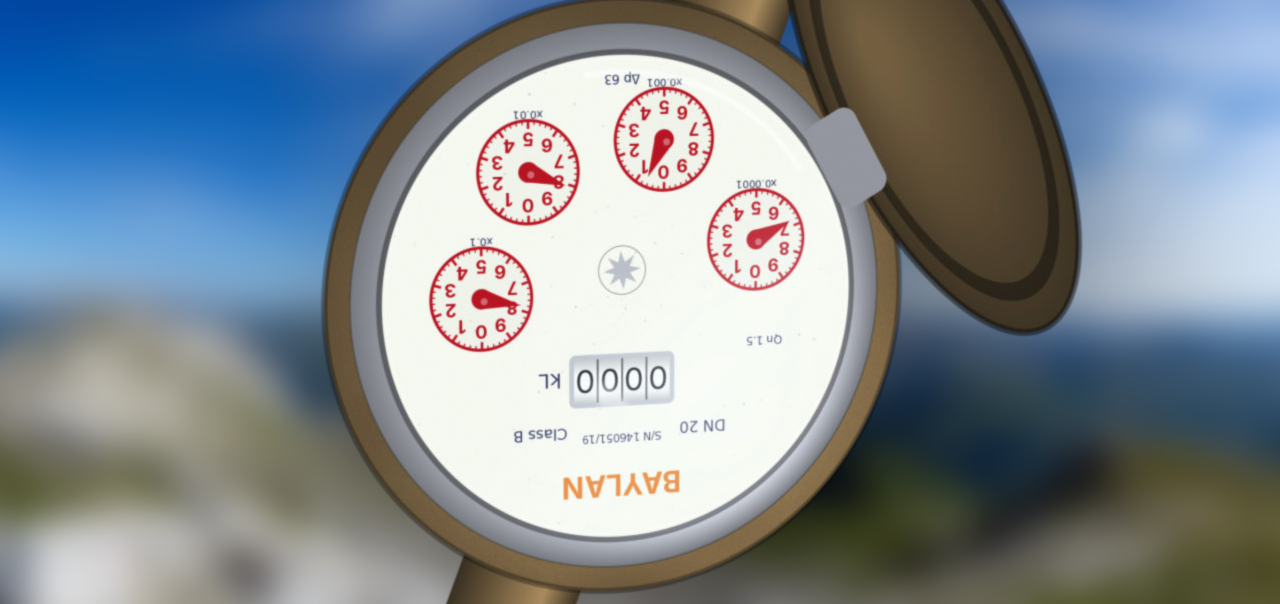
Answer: 0.7806
